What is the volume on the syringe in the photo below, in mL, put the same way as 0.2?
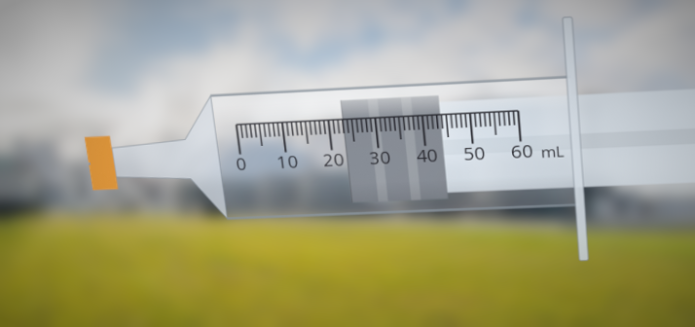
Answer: 23
